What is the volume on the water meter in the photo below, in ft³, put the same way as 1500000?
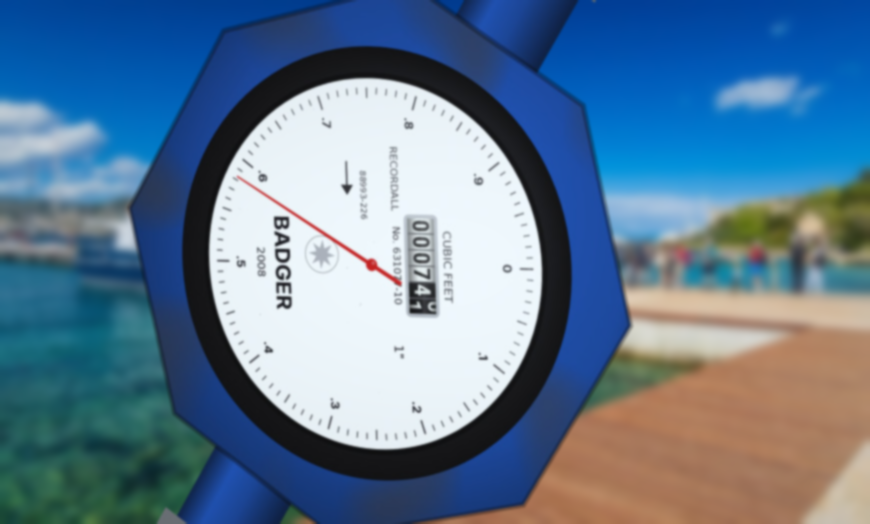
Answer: 740.58
